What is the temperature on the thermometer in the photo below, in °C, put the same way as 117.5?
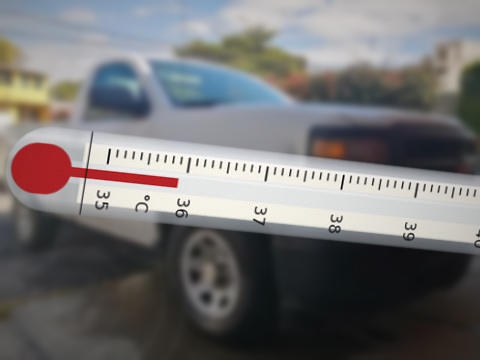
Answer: 35.9
